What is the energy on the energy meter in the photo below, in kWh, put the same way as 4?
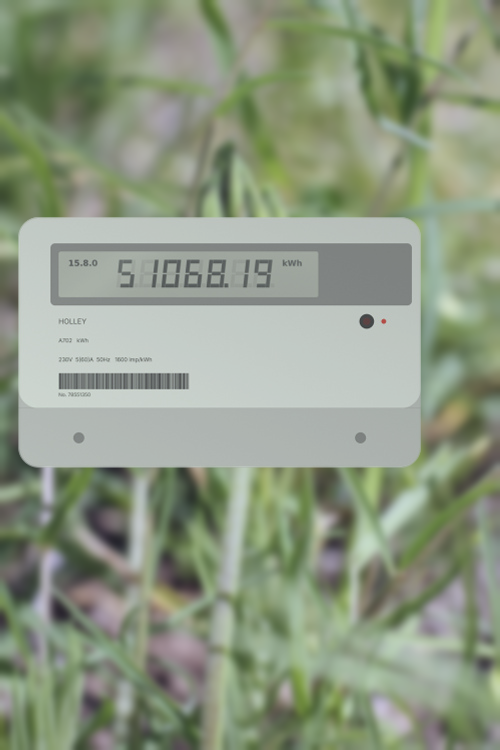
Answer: 51068.19
